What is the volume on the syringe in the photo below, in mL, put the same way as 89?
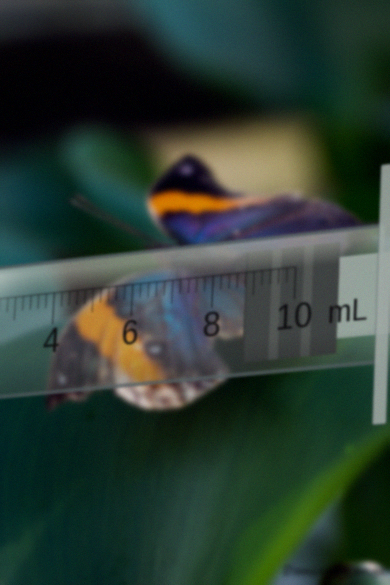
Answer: 8.8
